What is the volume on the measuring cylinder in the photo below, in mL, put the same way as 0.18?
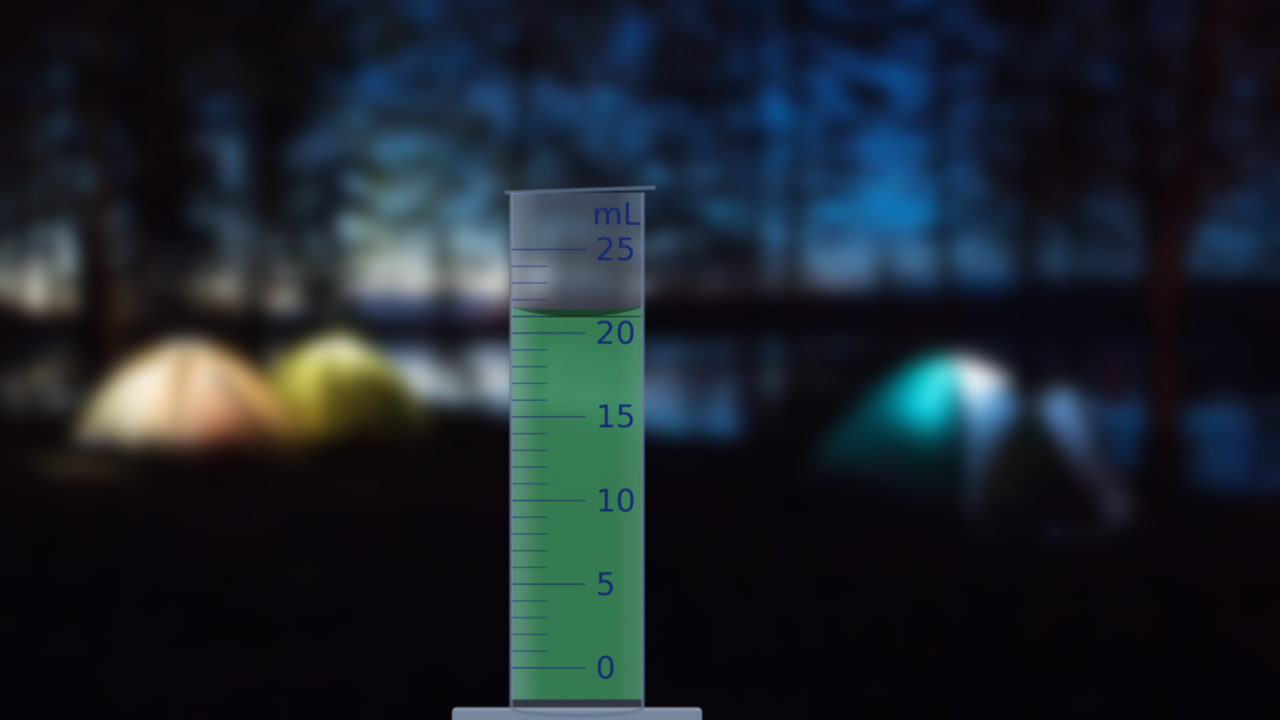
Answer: 21
